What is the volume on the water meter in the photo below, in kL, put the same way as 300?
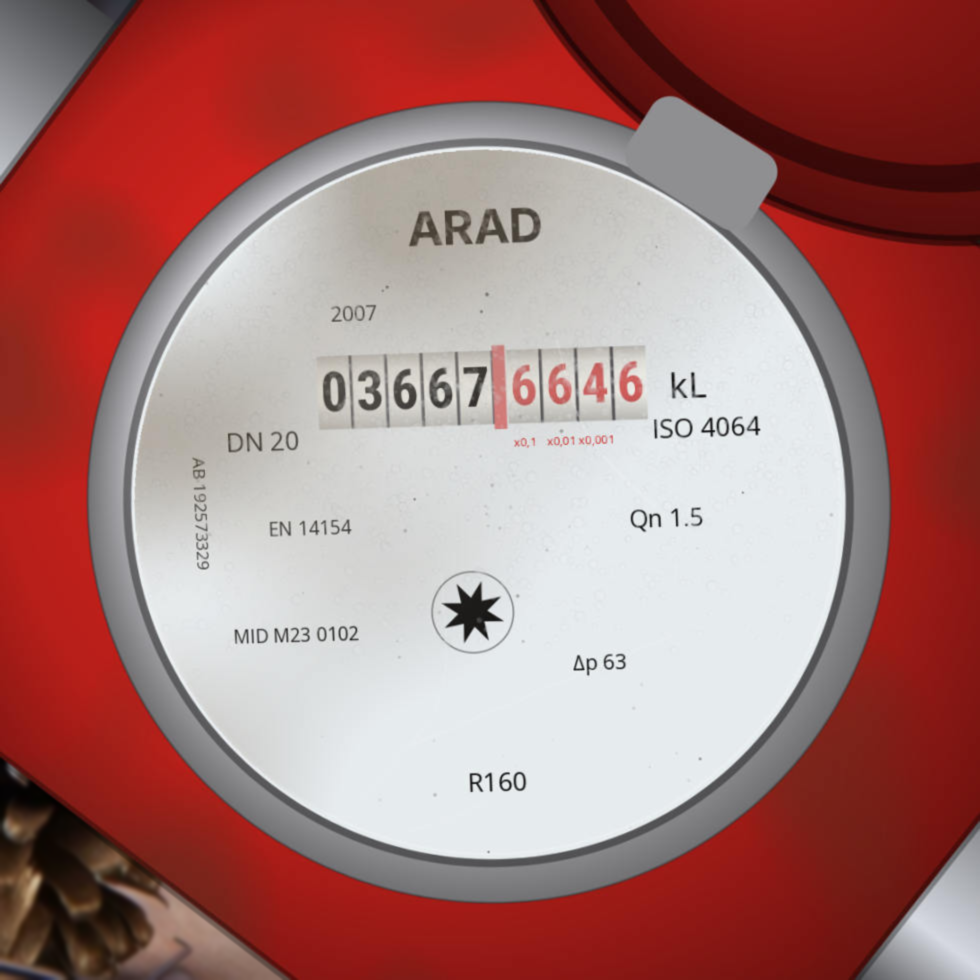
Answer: 3667.6646
